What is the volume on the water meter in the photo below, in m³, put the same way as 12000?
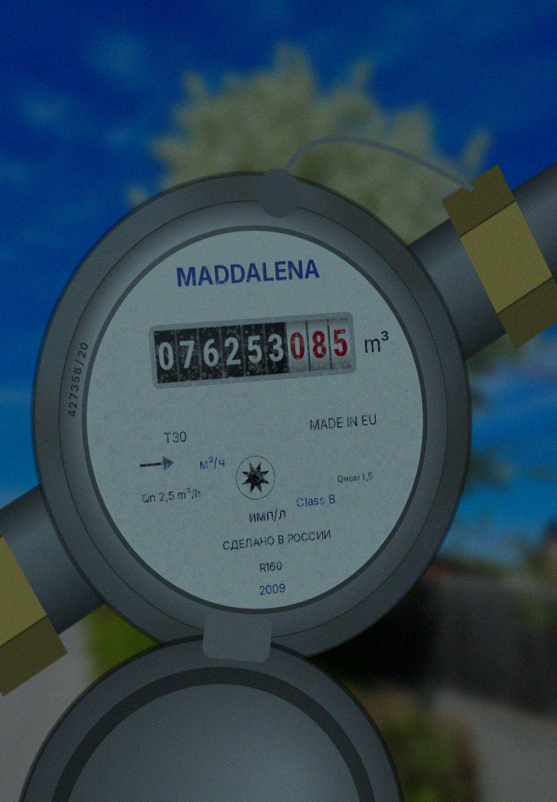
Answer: 76253.085
